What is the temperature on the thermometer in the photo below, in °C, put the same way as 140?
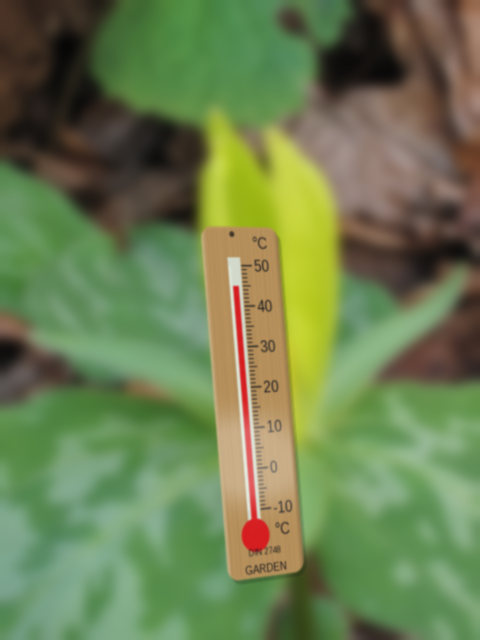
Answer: 45
